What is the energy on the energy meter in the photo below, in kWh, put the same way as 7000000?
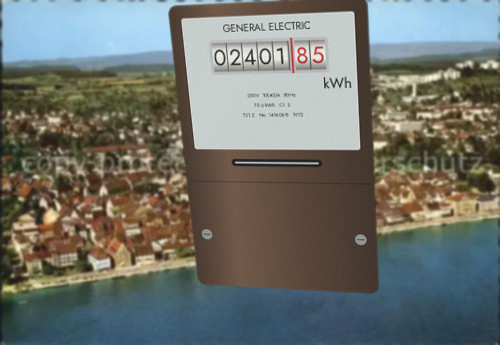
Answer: 2401.85
